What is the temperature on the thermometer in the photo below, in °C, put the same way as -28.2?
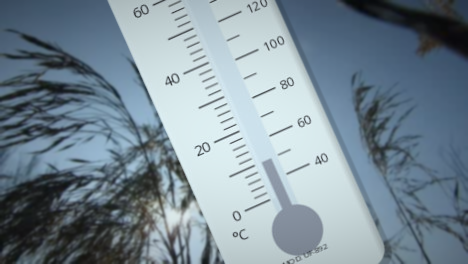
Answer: 10
